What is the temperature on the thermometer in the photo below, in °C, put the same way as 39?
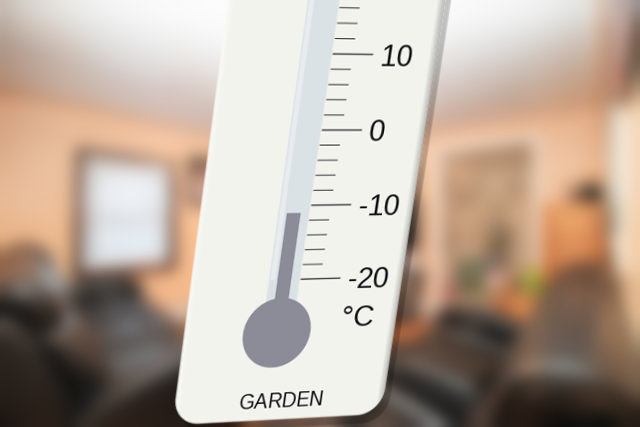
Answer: -11
